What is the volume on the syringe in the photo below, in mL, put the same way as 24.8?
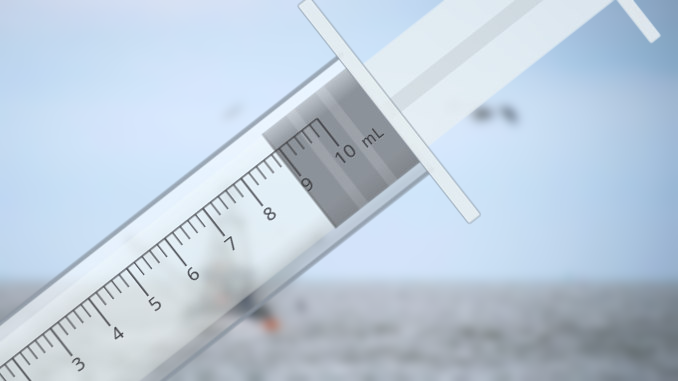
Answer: 8.9
